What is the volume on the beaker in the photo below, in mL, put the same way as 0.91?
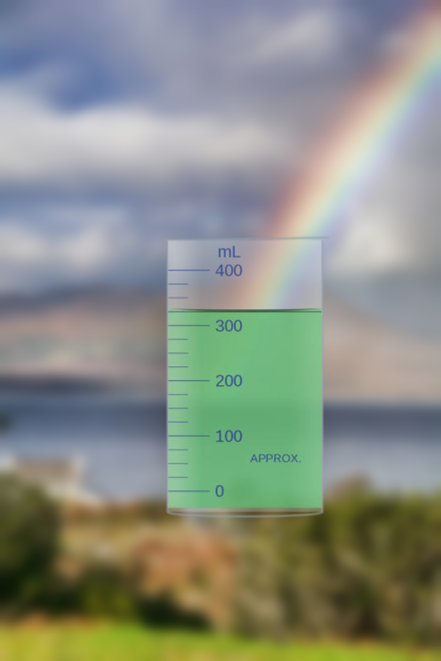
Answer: 325
